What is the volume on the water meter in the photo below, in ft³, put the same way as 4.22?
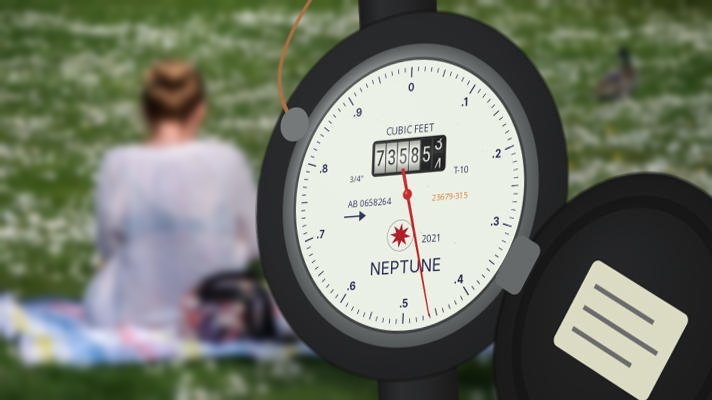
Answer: 735853.46
